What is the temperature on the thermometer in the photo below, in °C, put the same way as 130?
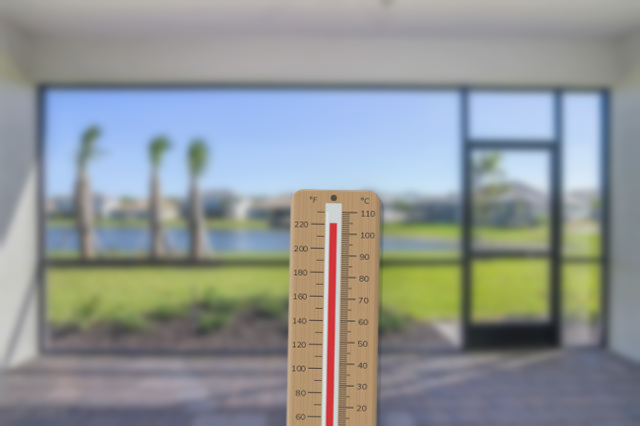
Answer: 105
